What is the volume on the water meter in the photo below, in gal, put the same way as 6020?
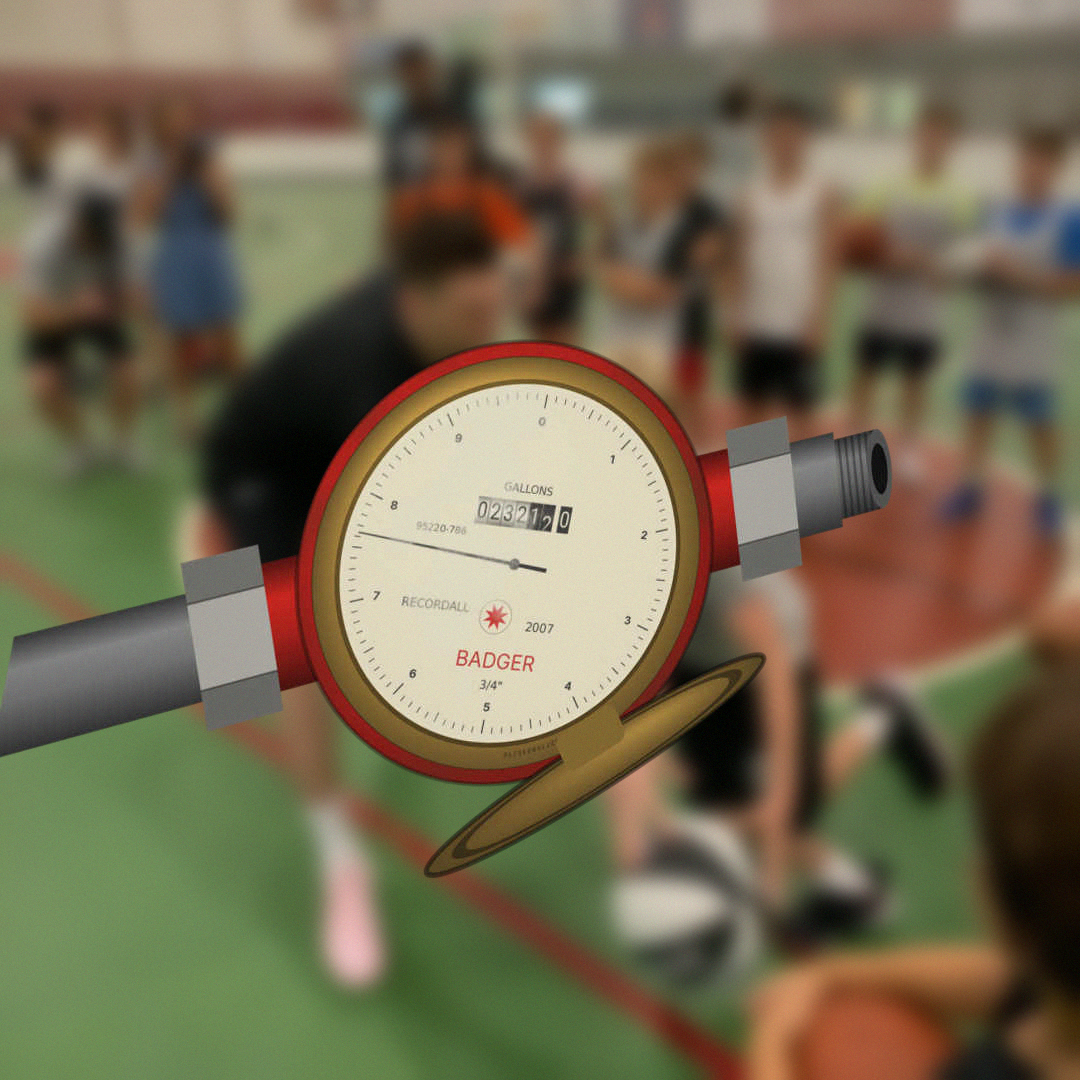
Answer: 232117.6
